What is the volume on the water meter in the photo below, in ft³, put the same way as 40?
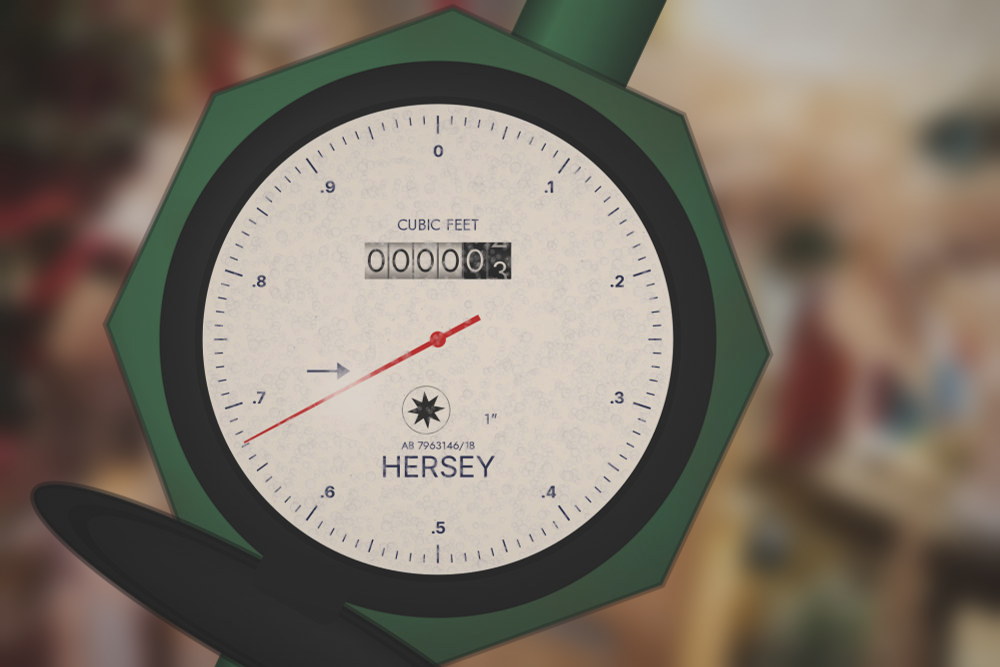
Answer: 2.67
